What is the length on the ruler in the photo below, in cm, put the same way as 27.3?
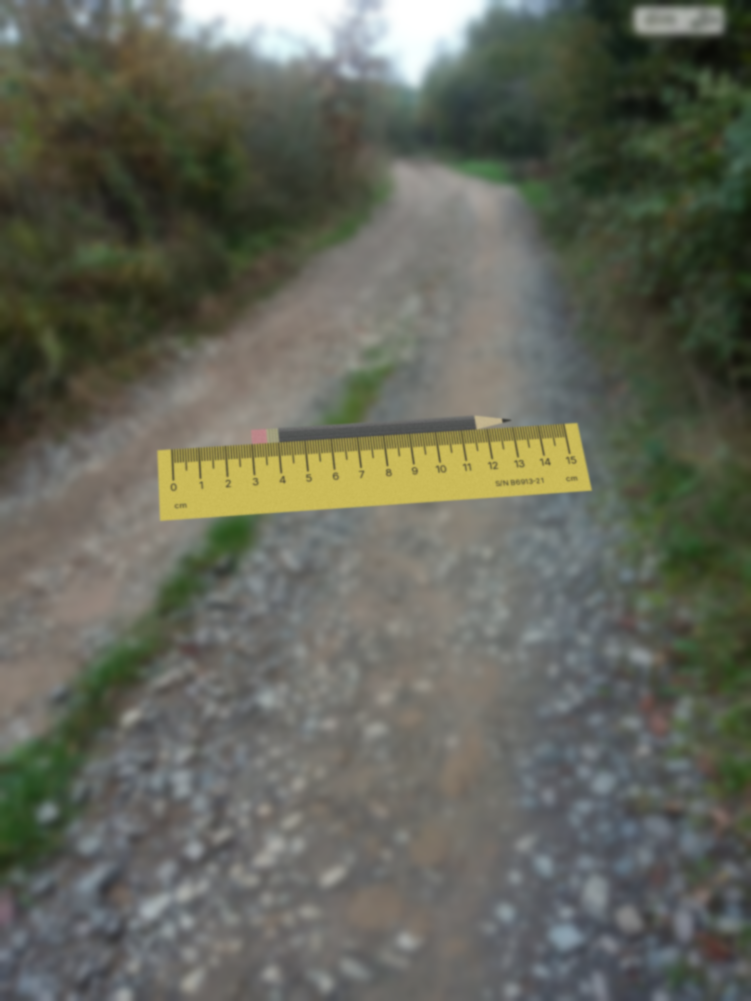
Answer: 10
